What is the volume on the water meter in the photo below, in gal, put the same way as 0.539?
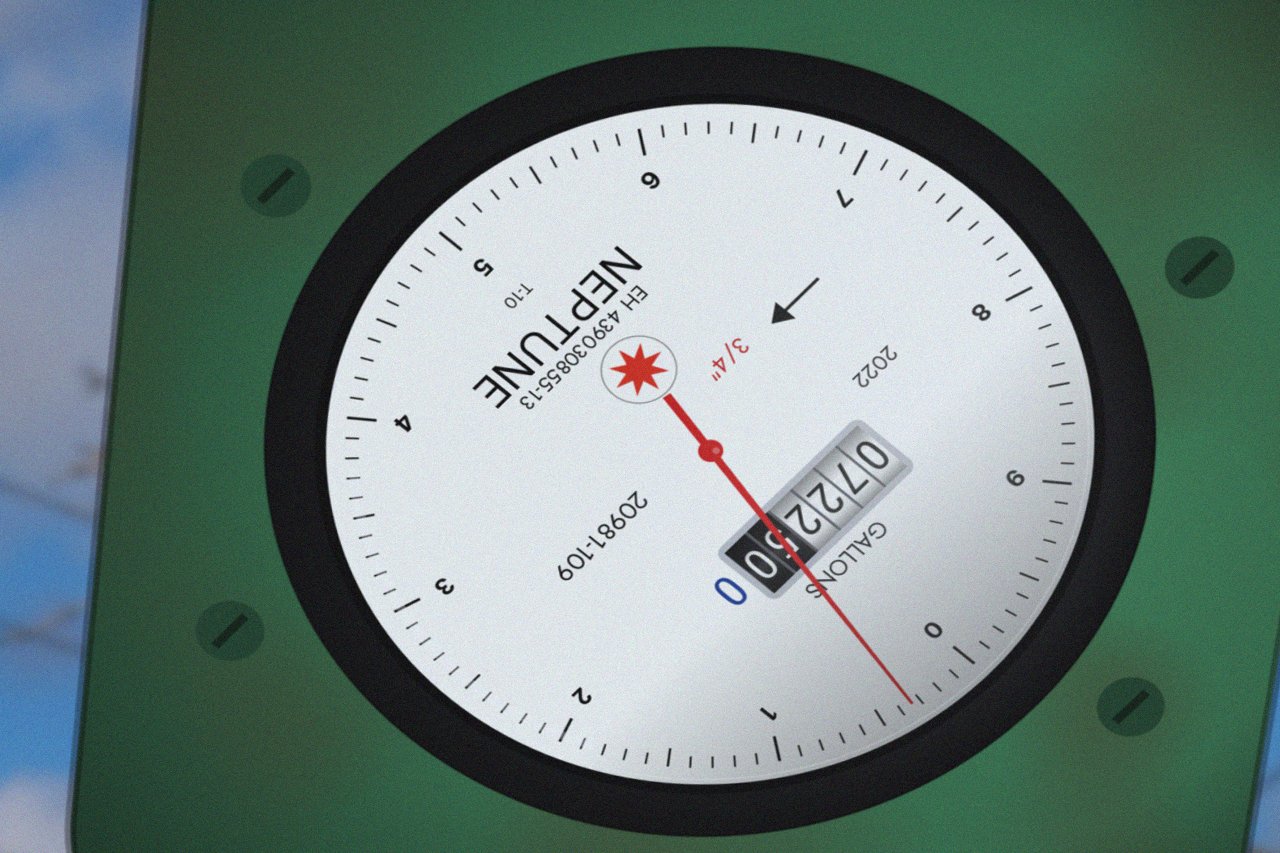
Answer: 722500.3
